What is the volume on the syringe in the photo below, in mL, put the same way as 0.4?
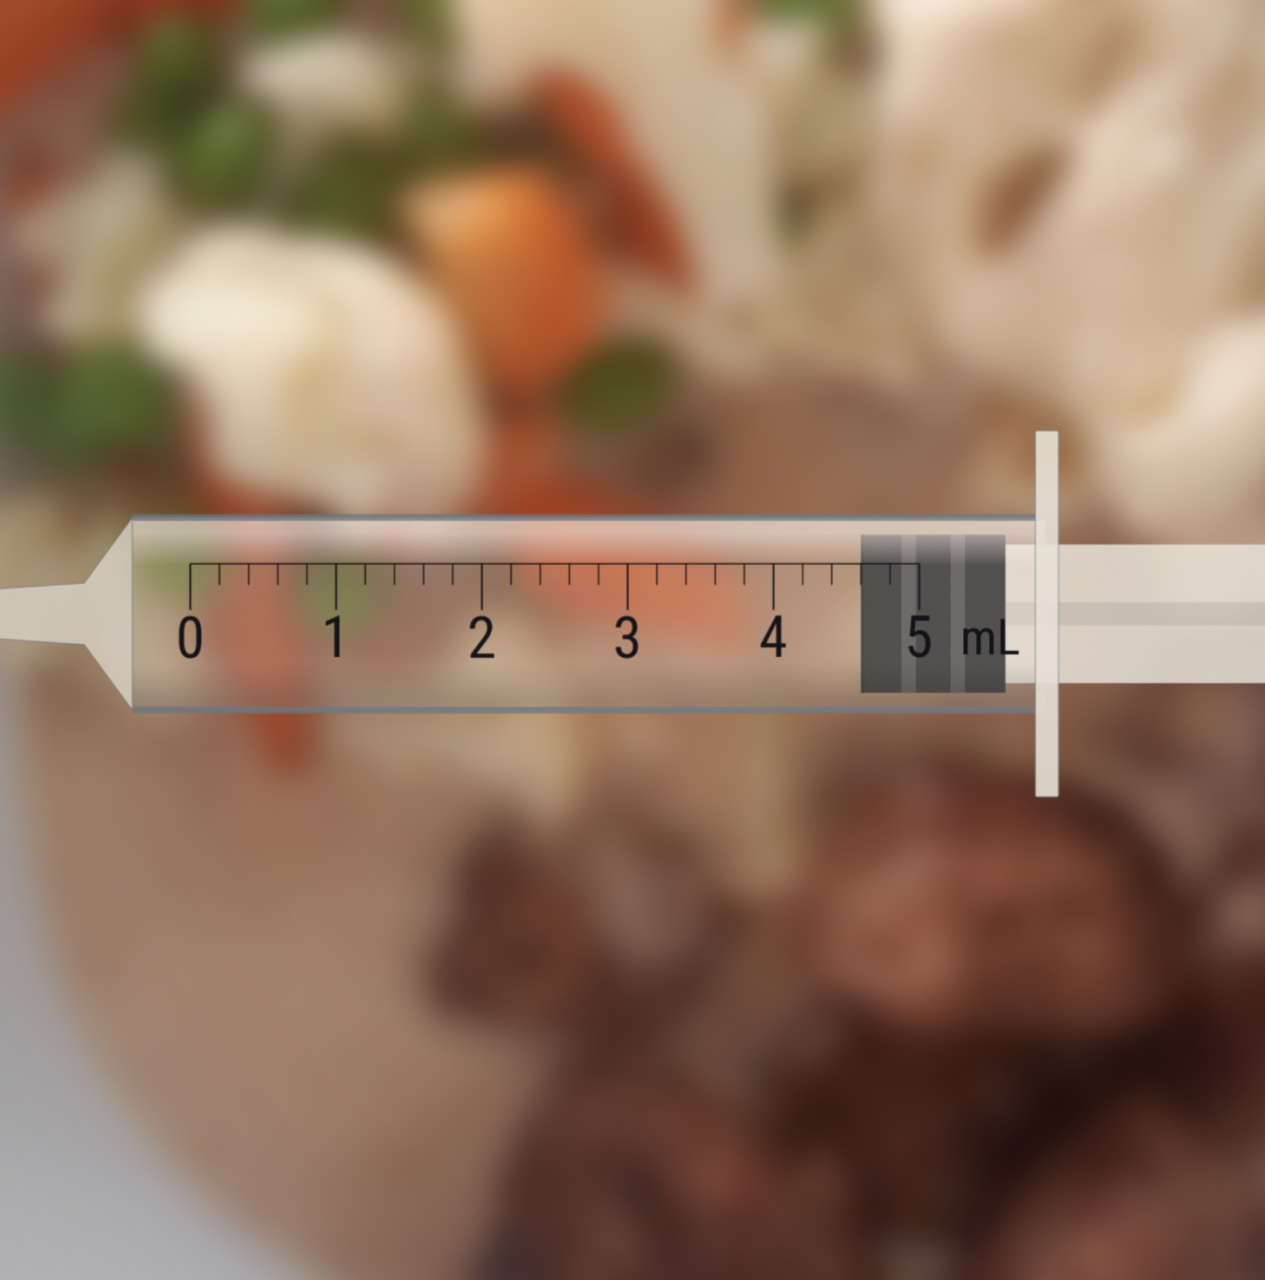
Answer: 4.6
